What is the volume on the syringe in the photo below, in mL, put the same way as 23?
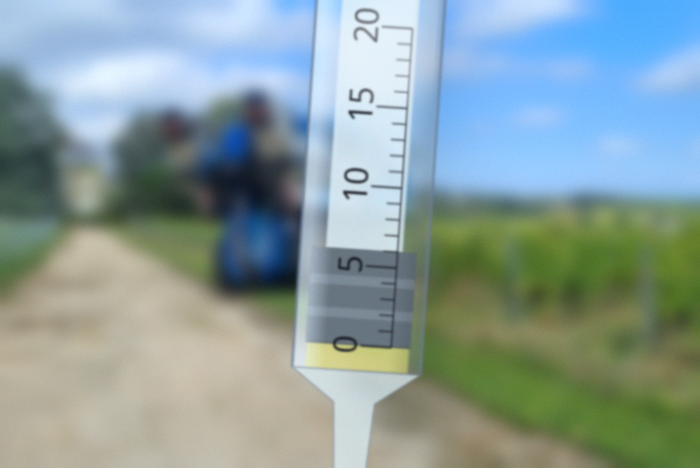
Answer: 0
